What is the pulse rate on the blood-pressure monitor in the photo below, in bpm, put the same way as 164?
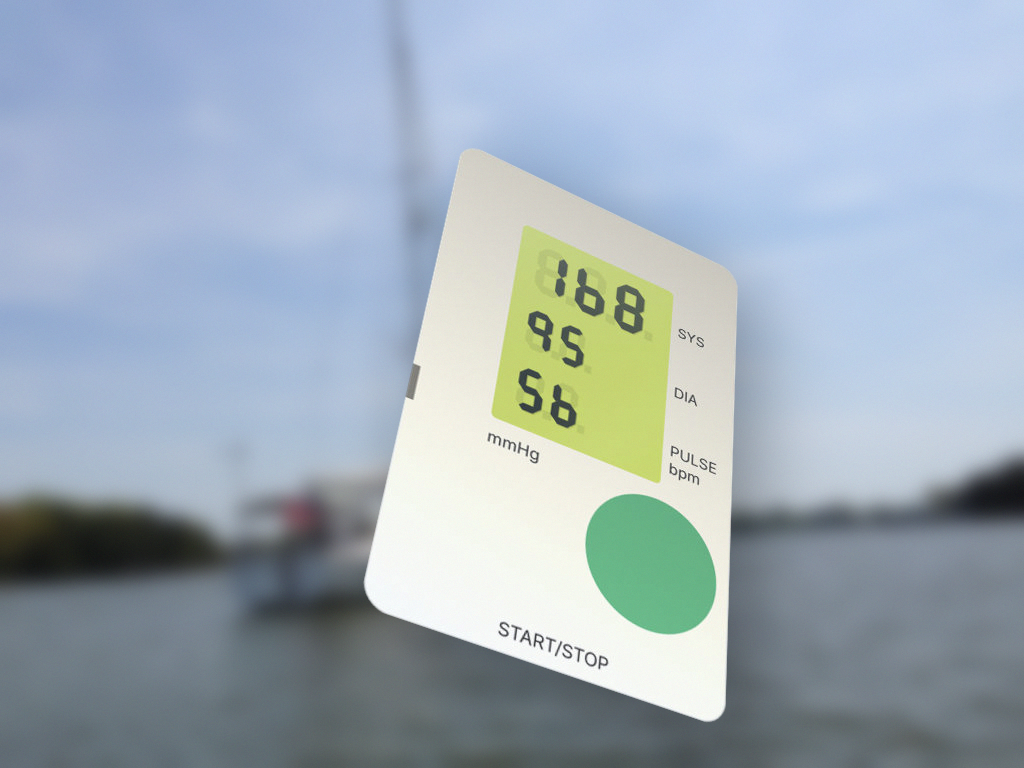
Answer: 56
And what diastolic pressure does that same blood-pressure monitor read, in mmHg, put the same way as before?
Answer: 95
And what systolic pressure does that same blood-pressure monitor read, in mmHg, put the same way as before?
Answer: 168
